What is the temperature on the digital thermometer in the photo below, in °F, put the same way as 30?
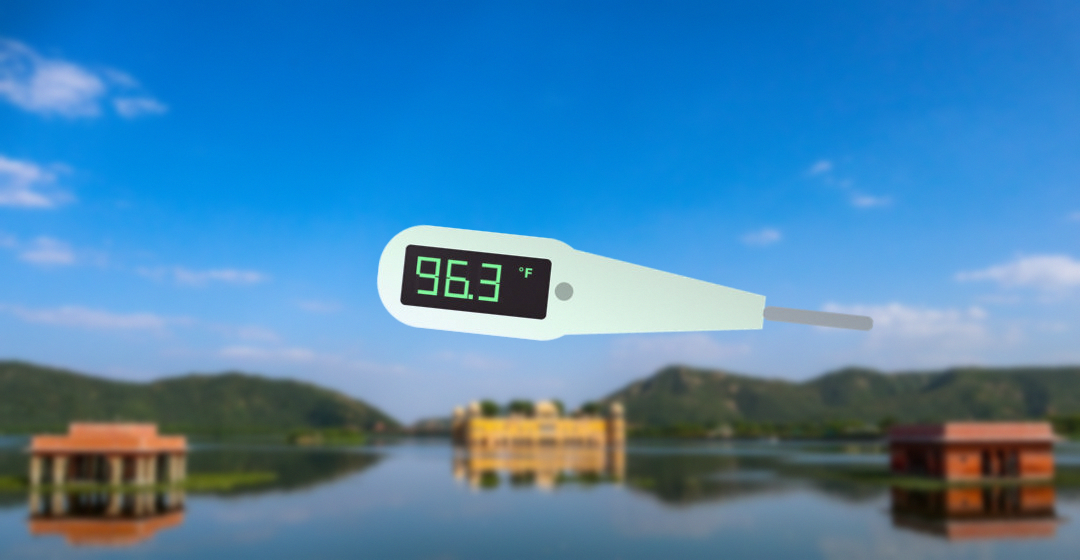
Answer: 96.3
